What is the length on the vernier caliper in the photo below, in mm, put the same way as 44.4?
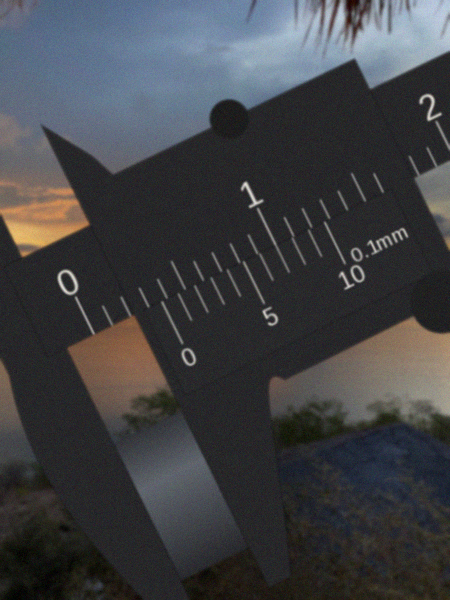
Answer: 3.7
